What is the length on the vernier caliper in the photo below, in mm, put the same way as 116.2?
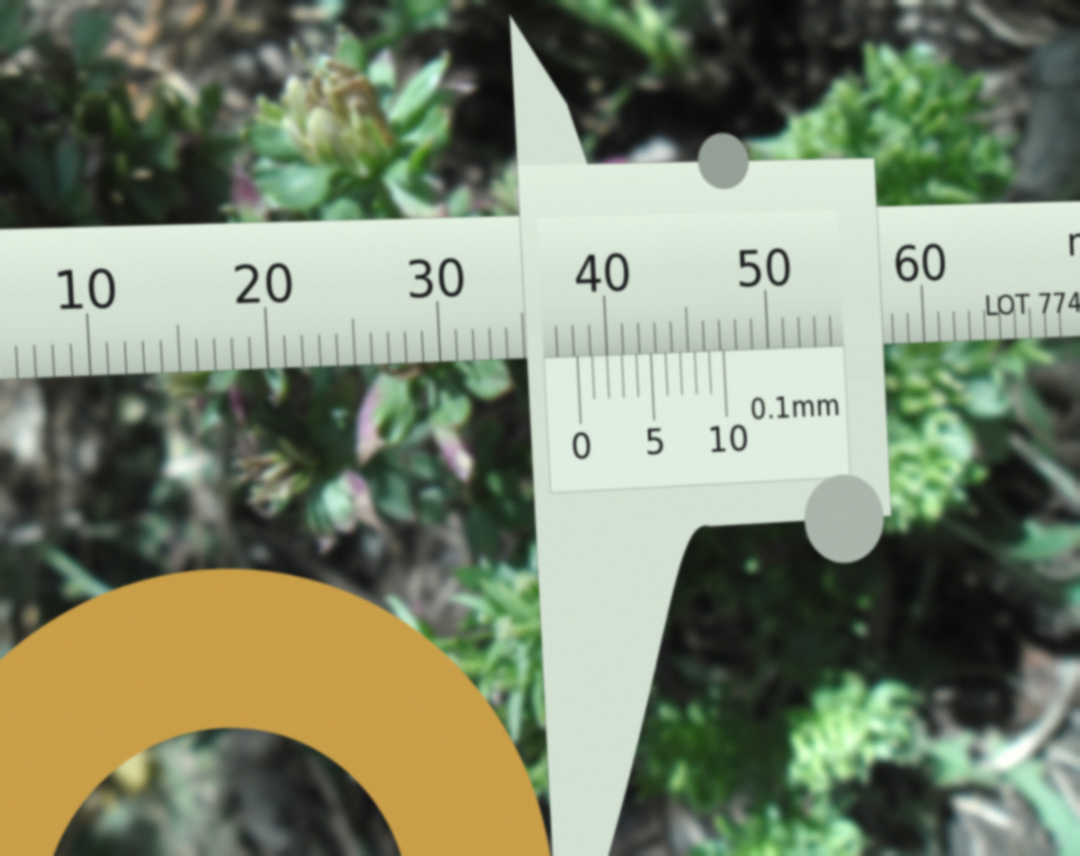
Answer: 38.2
